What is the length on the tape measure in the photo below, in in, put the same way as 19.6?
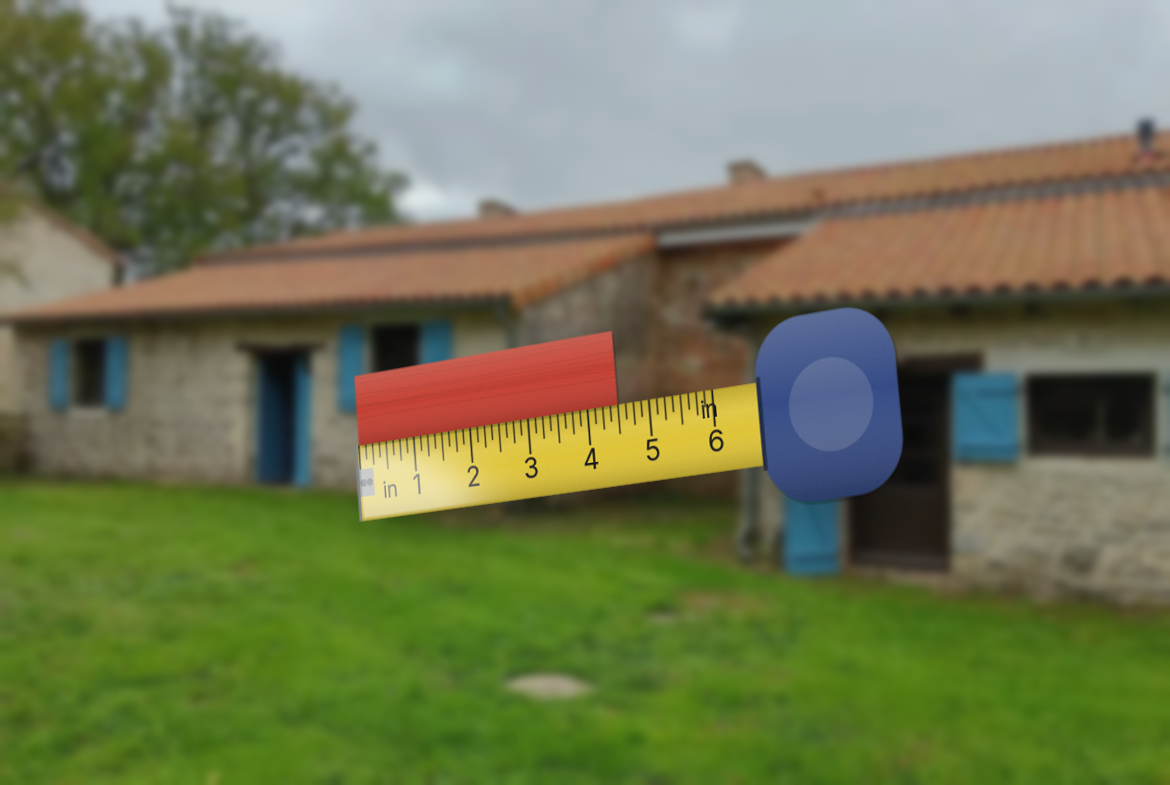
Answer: 4.5
